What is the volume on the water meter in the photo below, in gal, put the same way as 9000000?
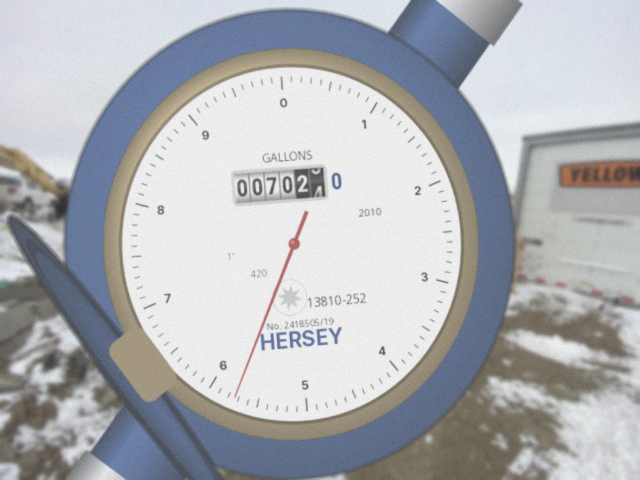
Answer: 70235.7
